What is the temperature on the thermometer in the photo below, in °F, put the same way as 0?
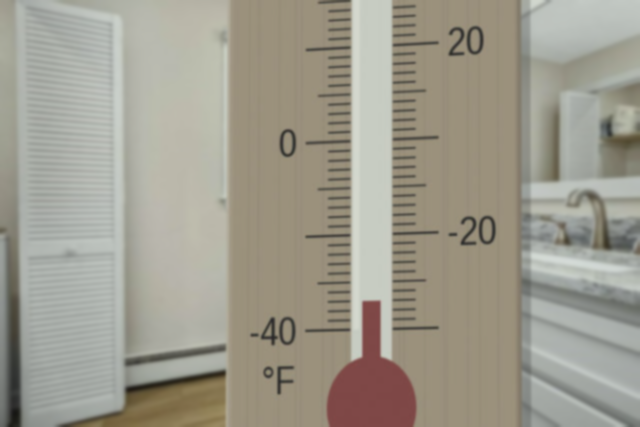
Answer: -34
